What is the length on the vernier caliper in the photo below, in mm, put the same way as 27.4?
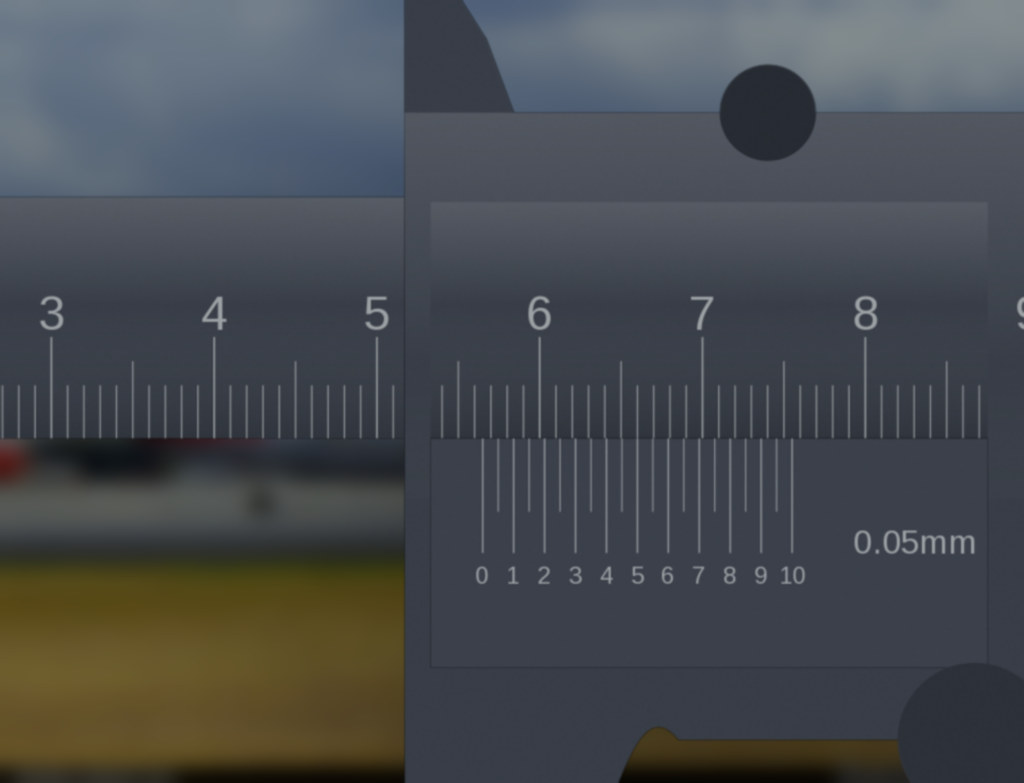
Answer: 56.5
